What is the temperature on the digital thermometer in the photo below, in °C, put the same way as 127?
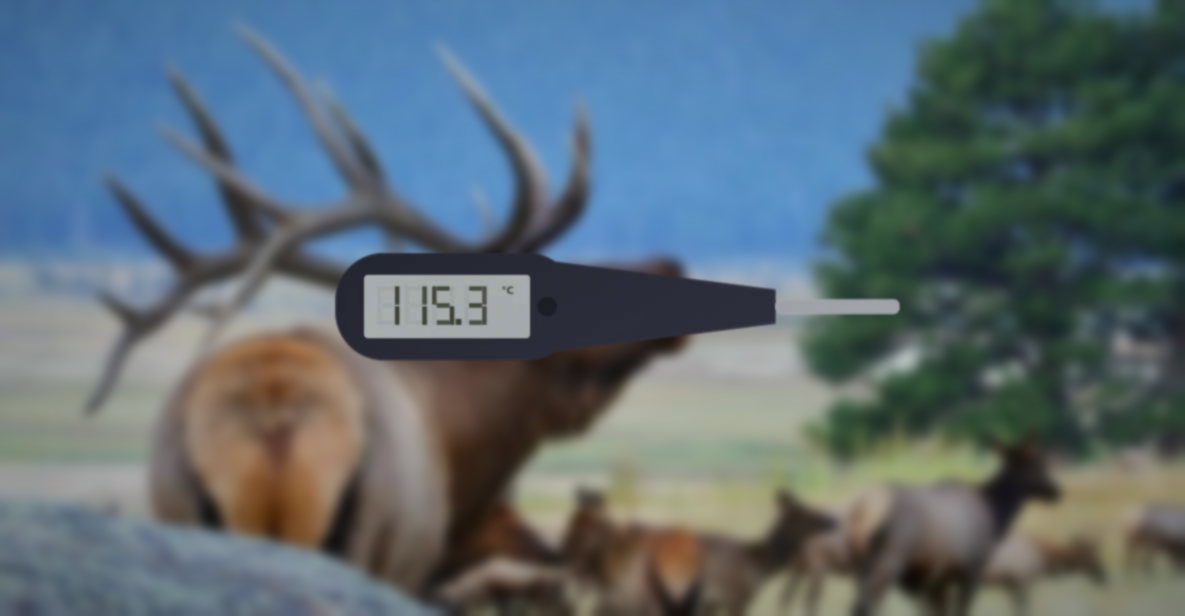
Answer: 115.3
